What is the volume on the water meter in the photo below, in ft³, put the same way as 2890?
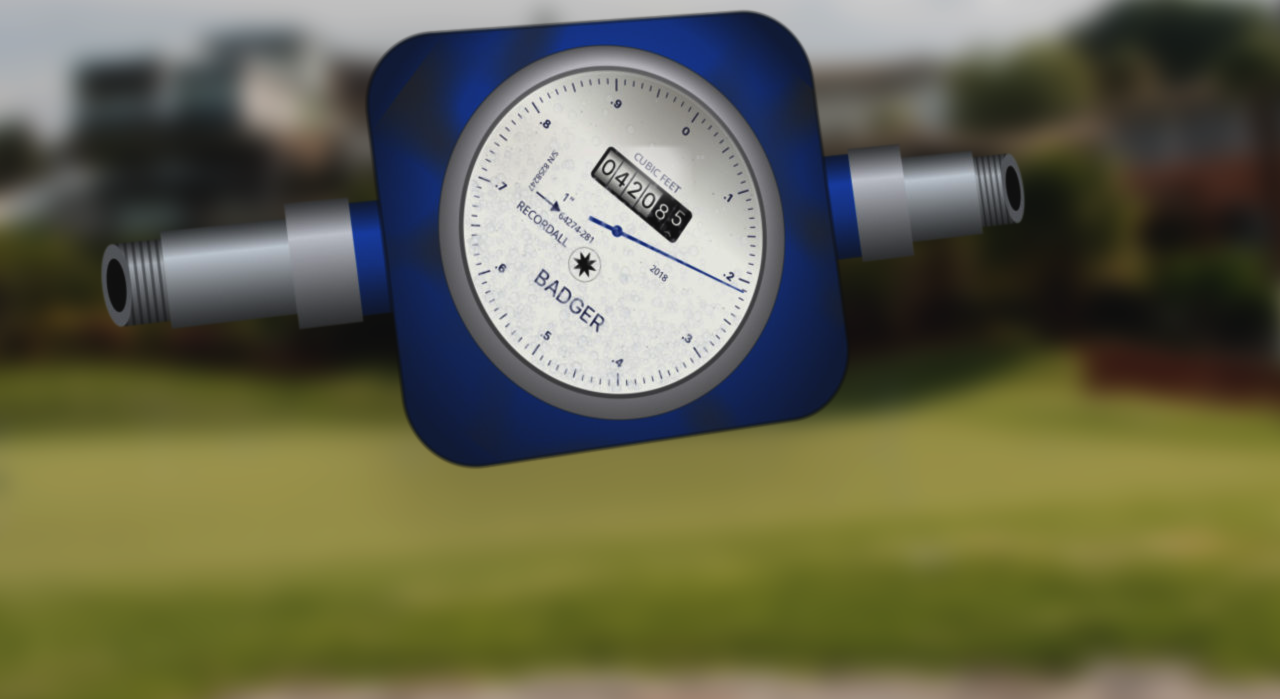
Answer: 42085.21
